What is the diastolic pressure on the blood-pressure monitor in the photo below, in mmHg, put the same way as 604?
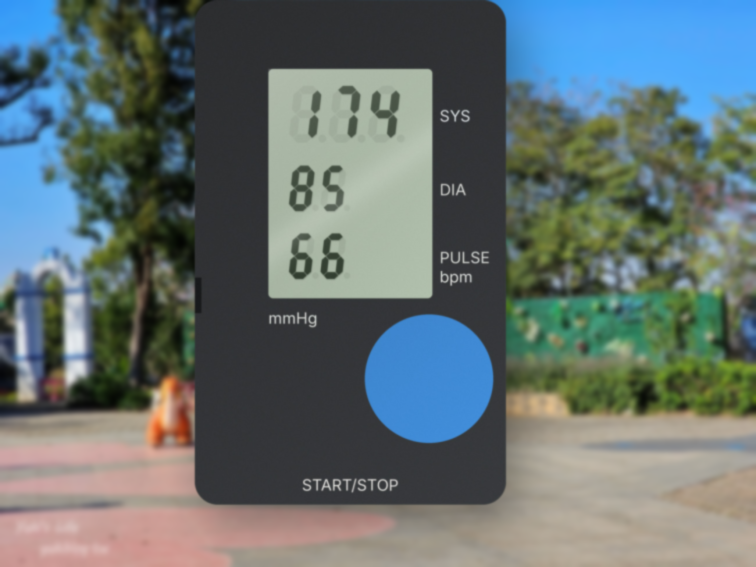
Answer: 85
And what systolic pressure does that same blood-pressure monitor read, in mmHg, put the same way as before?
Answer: 174
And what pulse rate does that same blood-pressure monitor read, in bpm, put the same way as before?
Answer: 66
